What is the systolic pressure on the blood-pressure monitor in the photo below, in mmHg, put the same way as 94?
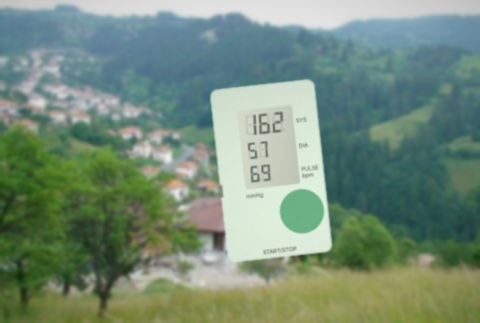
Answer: 162
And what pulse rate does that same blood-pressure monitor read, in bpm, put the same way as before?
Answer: 69
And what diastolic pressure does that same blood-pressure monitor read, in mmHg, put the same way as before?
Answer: 57
